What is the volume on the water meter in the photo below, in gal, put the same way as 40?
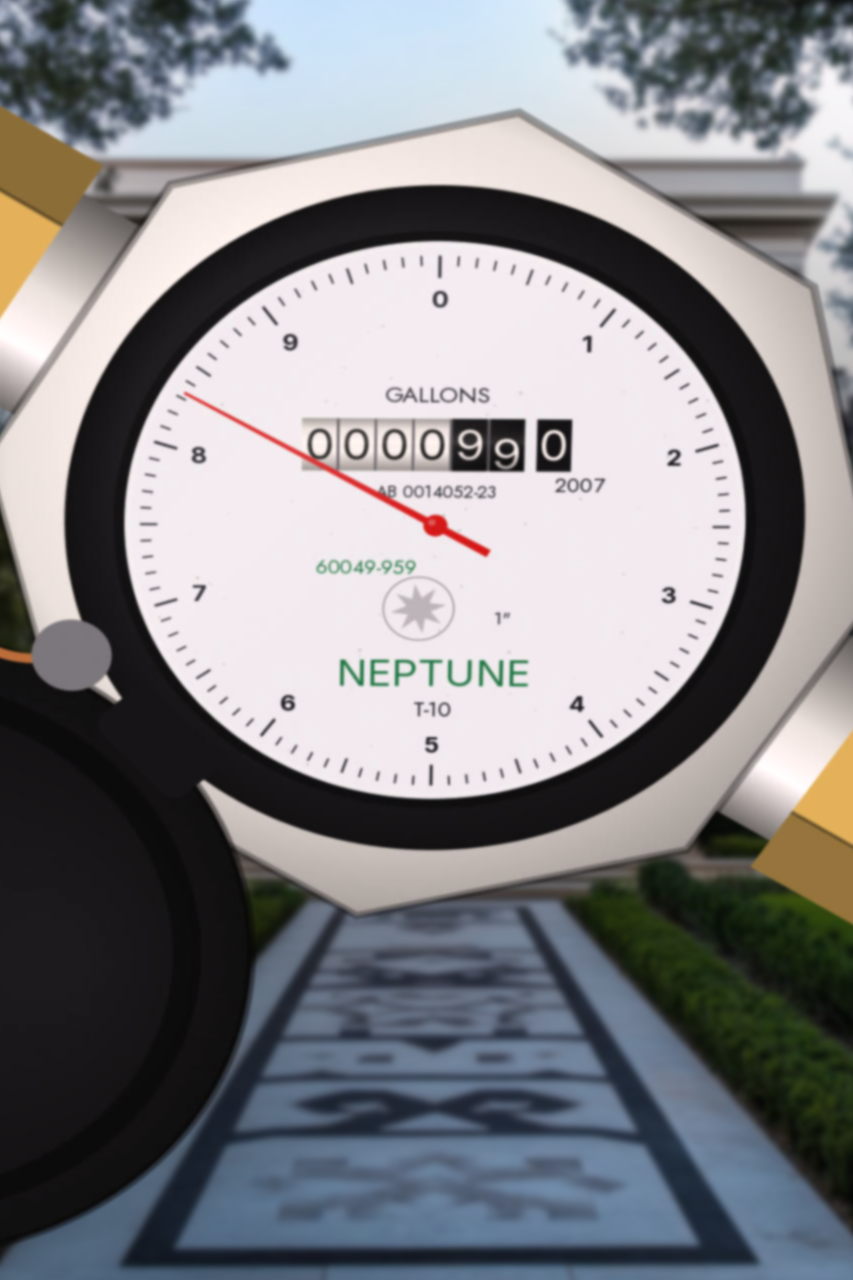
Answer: 988.3
